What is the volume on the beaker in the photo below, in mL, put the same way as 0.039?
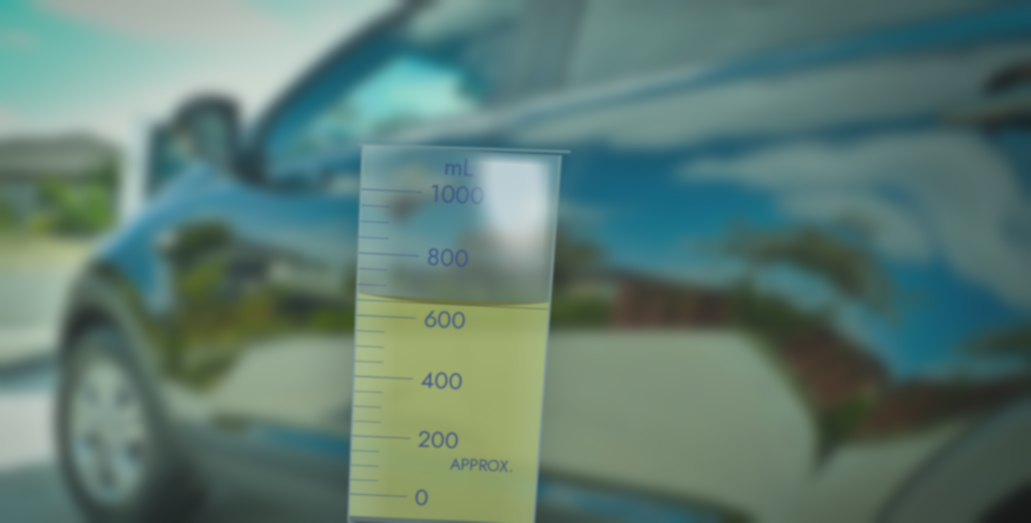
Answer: 650
